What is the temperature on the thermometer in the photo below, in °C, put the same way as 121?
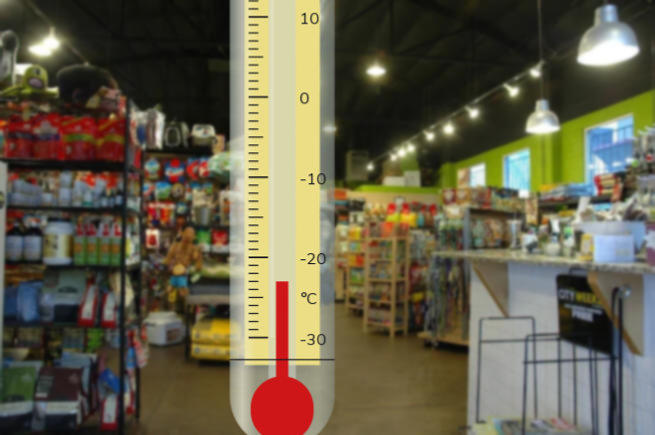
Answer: -23
